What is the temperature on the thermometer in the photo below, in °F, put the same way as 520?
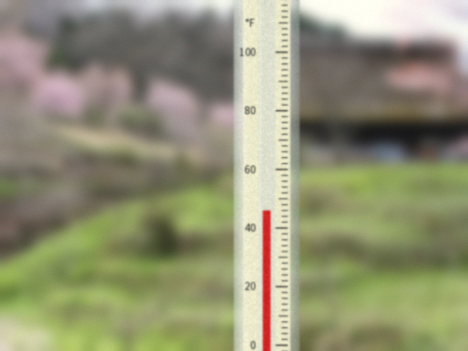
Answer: 46
